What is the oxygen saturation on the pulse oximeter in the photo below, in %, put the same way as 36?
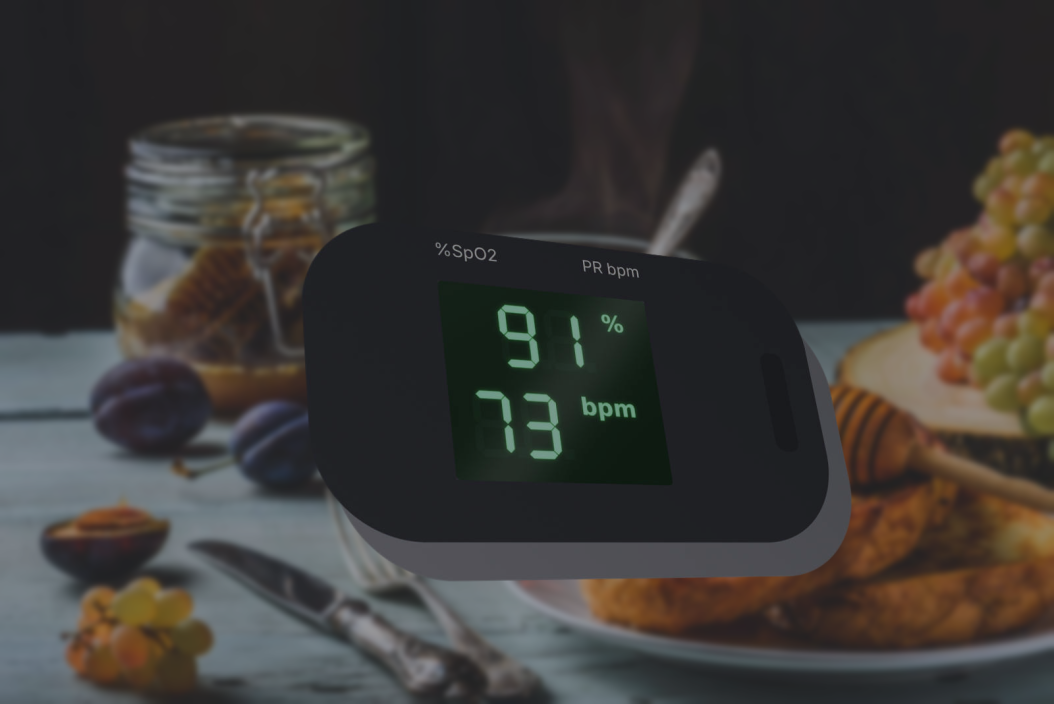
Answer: 91
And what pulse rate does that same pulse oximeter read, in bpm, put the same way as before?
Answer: 73
